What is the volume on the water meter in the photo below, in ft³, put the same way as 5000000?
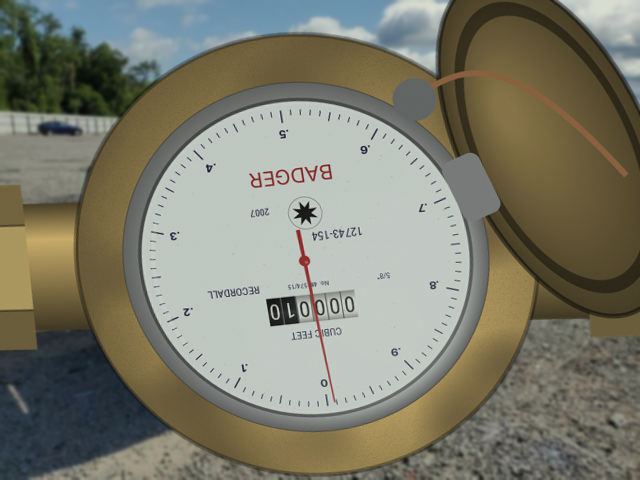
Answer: 9.99
